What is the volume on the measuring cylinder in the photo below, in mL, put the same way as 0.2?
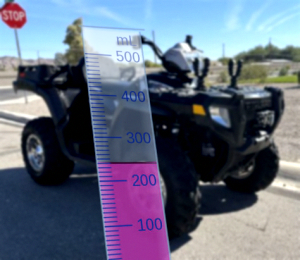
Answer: 240
